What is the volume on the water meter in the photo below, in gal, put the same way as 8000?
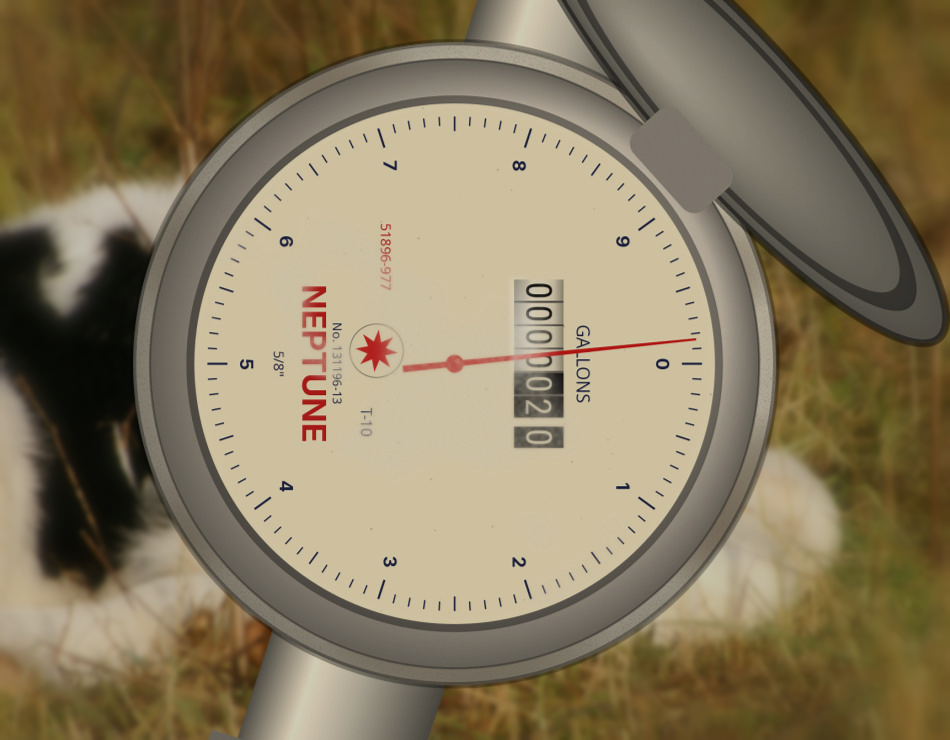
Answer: 19.8
